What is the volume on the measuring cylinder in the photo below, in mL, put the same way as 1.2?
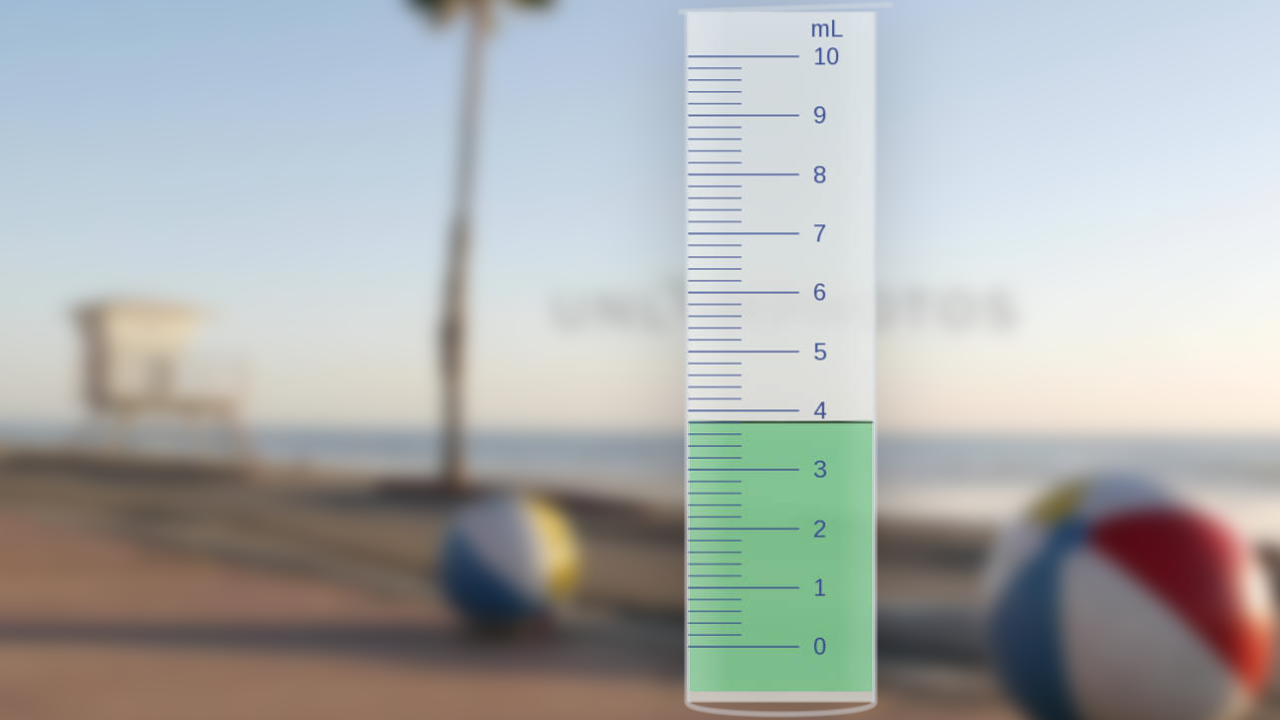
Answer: 3.8
